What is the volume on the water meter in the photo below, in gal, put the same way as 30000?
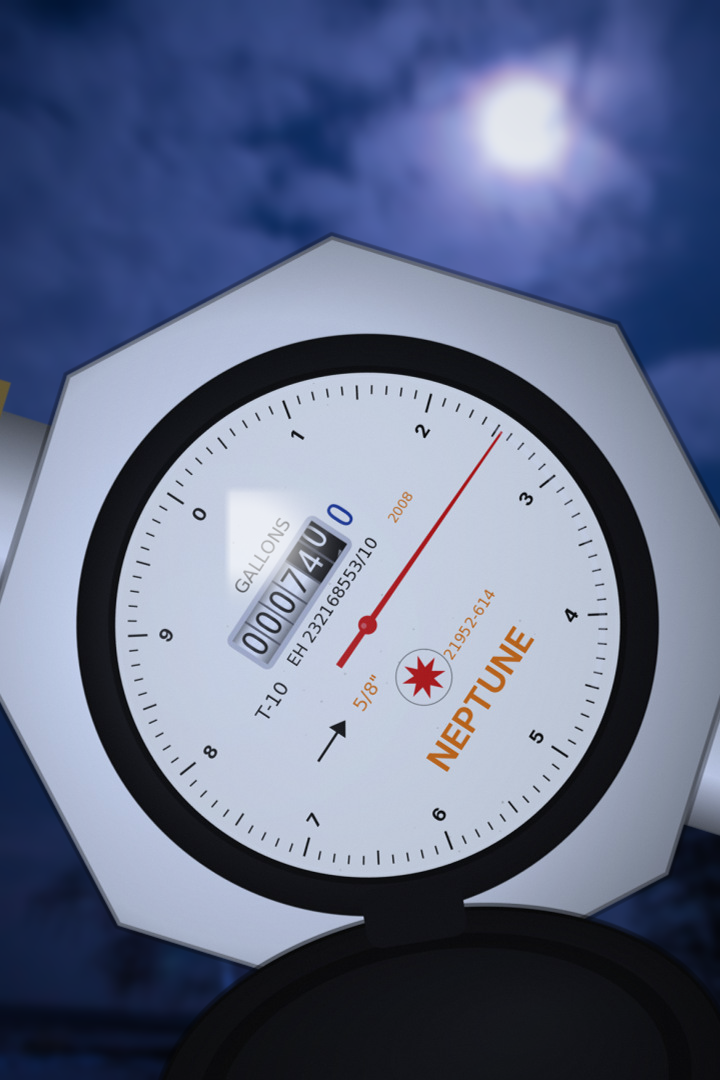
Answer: 7402.5
